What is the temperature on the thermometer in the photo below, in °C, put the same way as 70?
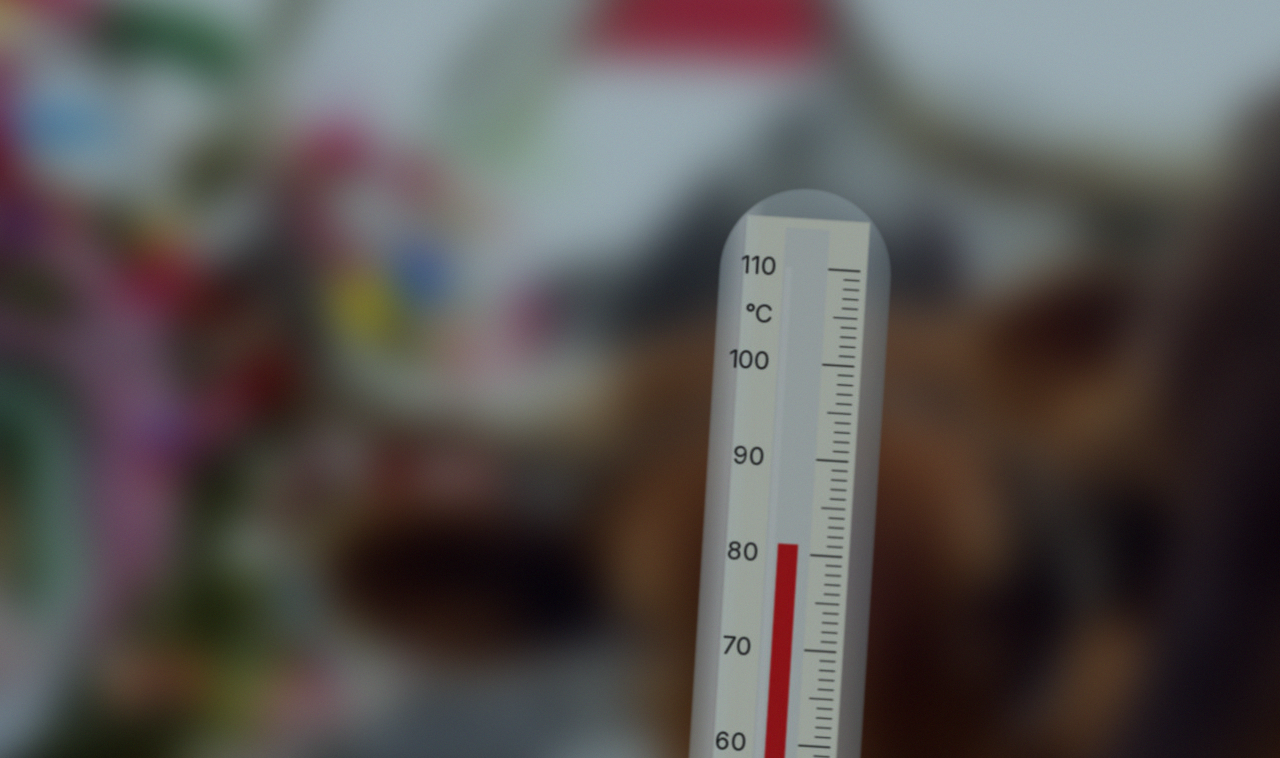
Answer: 81
